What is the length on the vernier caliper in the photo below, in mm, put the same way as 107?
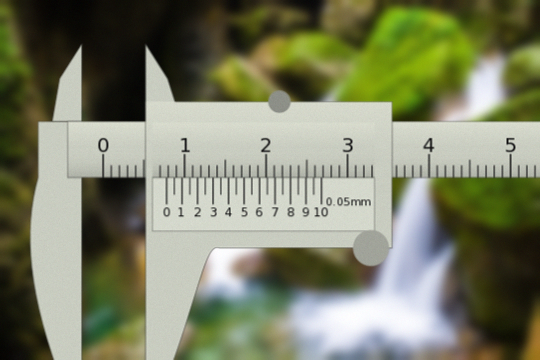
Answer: 7.8
